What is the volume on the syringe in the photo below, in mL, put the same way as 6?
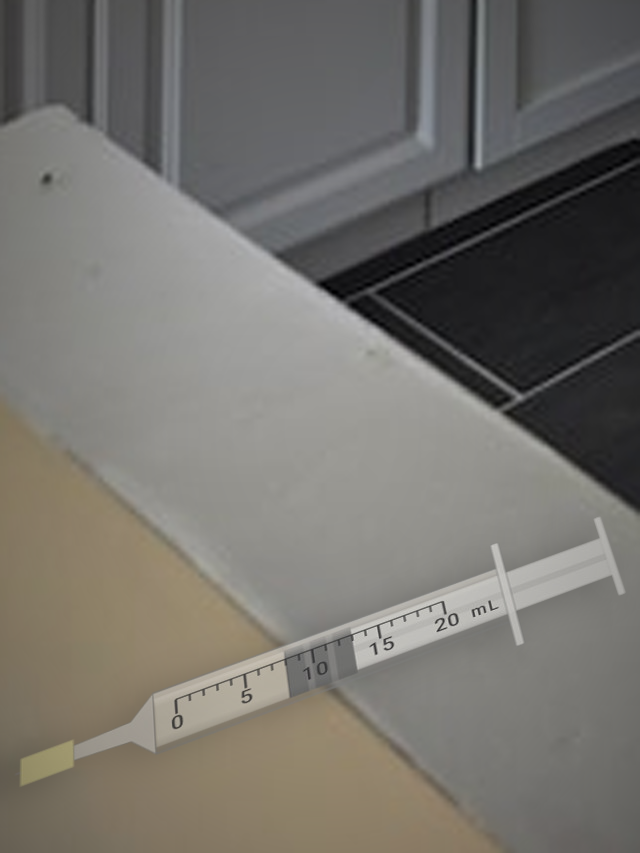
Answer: 8
